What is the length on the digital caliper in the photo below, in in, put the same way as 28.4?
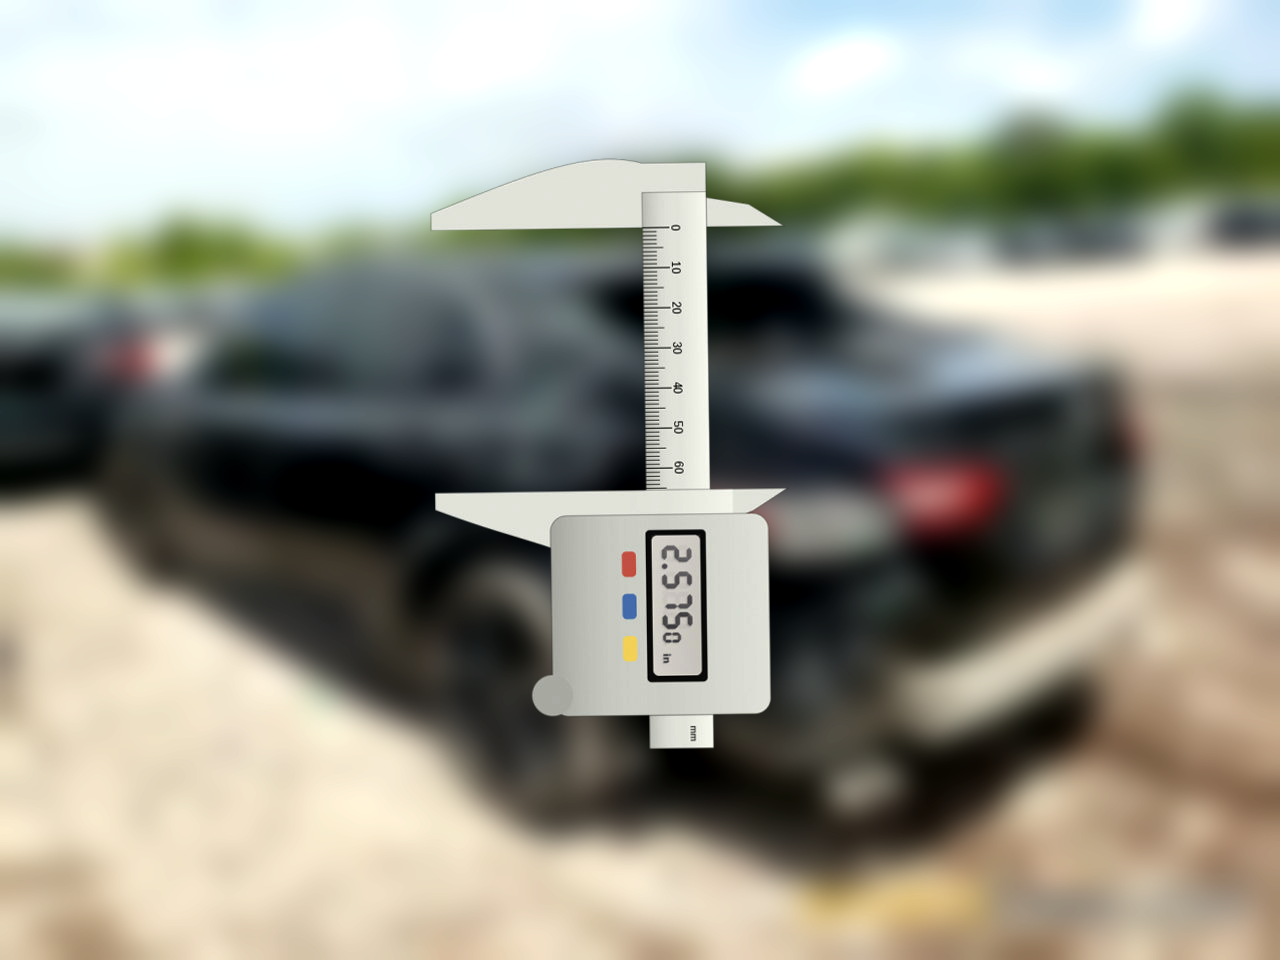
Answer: 2.5750
